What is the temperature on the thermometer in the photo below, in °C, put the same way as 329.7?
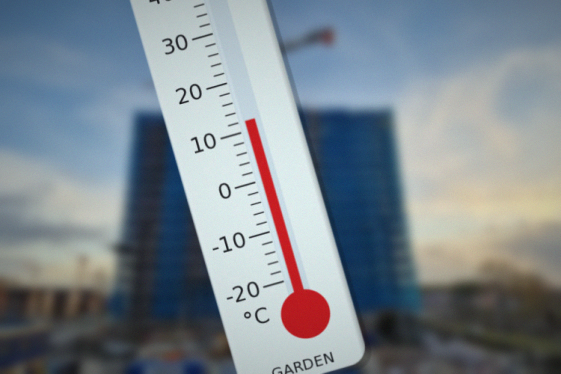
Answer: 12
